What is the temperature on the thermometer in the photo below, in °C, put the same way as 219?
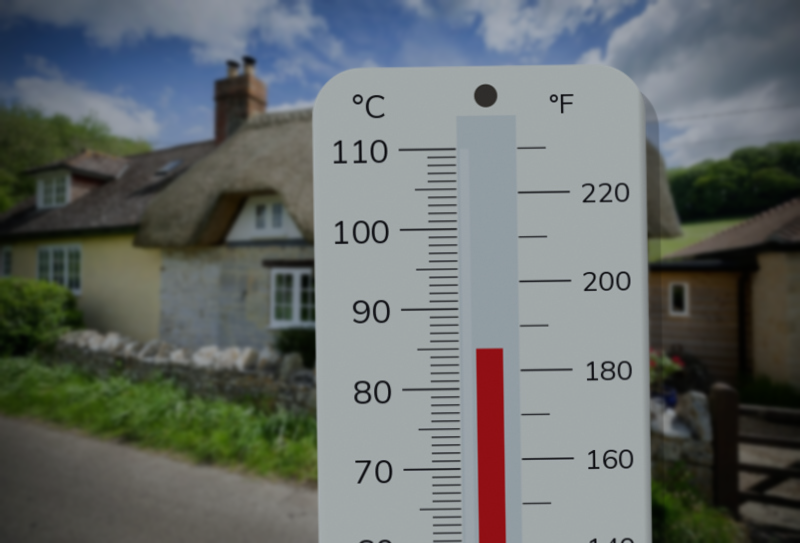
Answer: 85
